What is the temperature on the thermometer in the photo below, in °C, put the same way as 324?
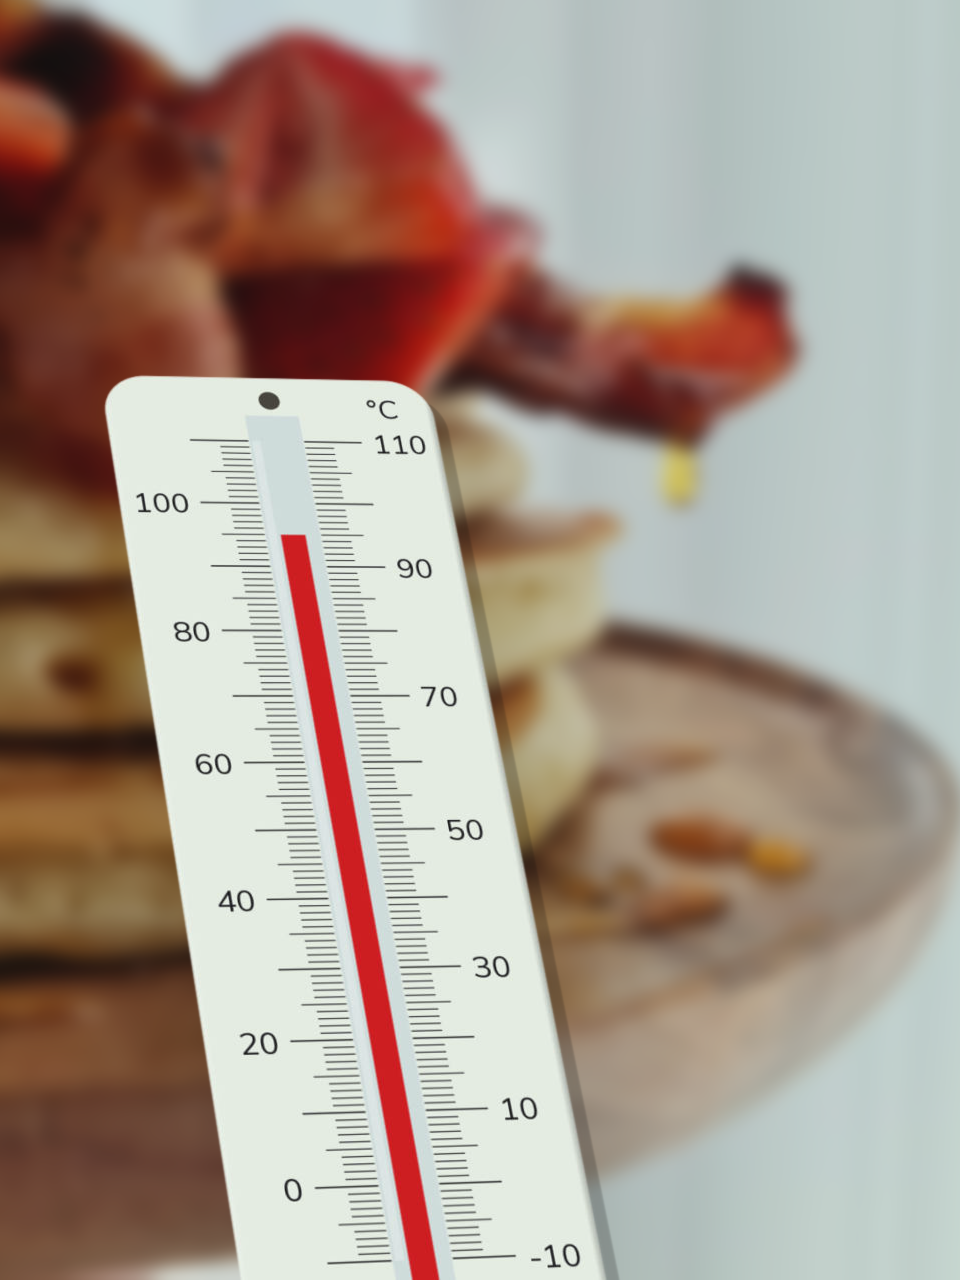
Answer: 95
